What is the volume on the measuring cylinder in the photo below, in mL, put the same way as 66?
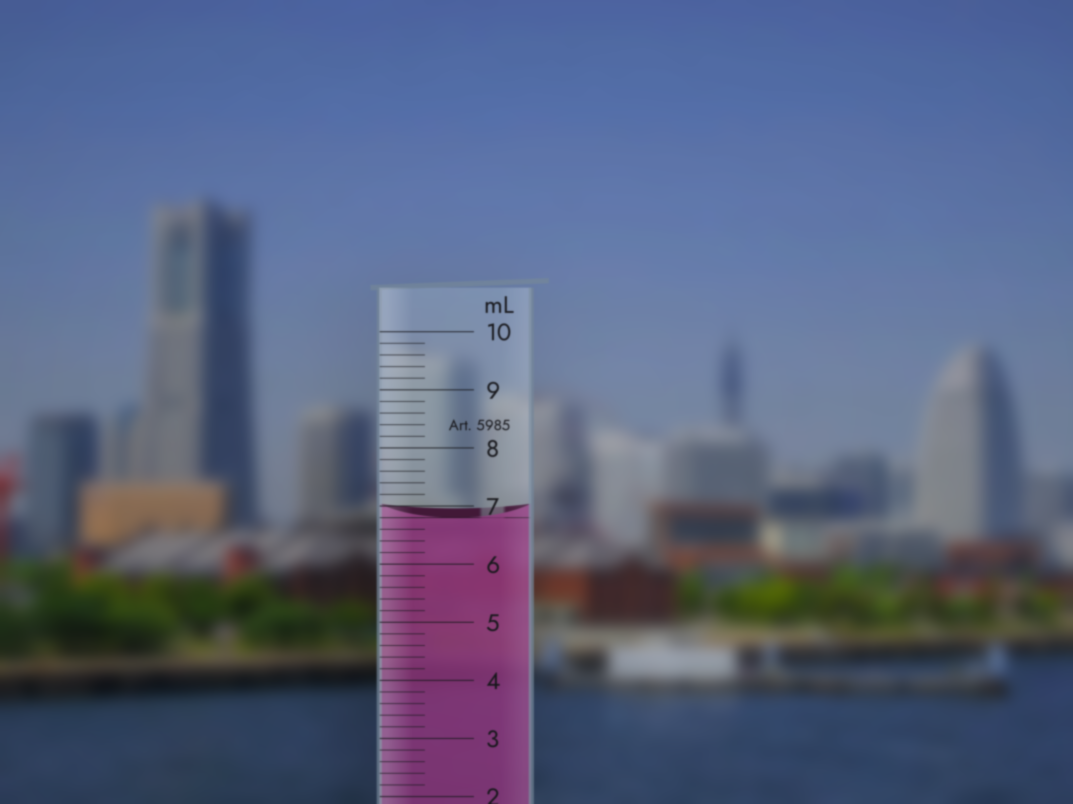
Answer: 6.8
